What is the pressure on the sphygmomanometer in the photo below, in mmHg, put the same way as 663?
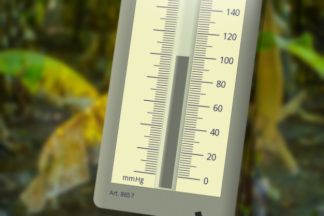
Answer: 100
